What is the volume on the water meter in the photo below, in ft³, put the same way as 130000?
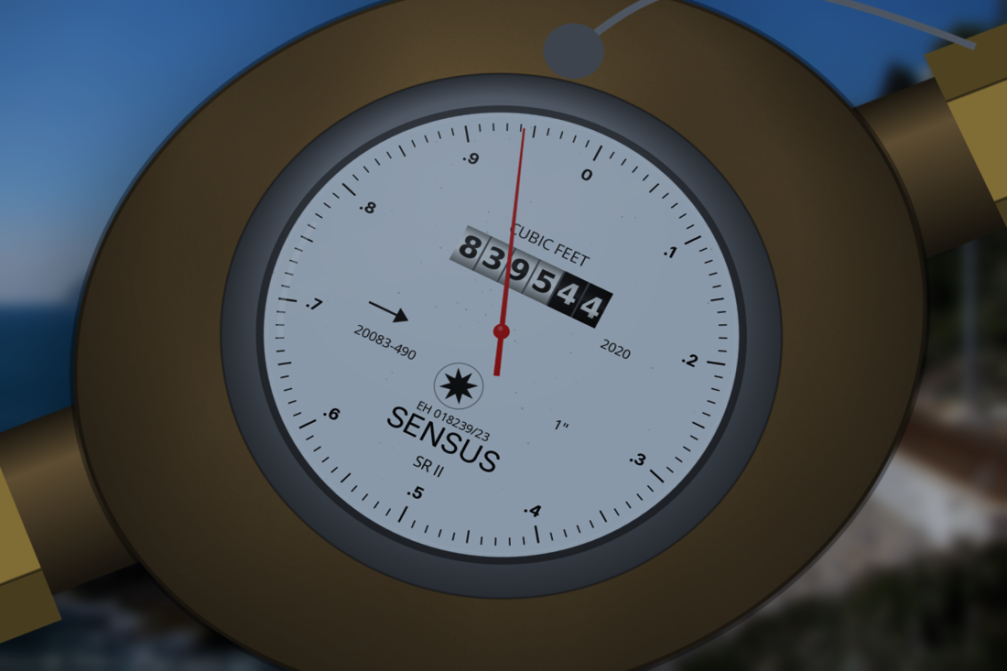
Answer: 839543.94
